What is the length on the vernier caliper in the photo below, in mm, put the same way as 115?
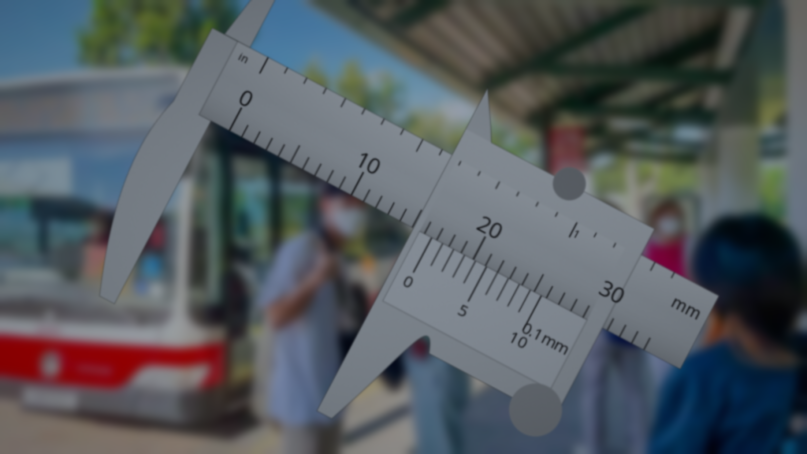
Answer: 16.6
